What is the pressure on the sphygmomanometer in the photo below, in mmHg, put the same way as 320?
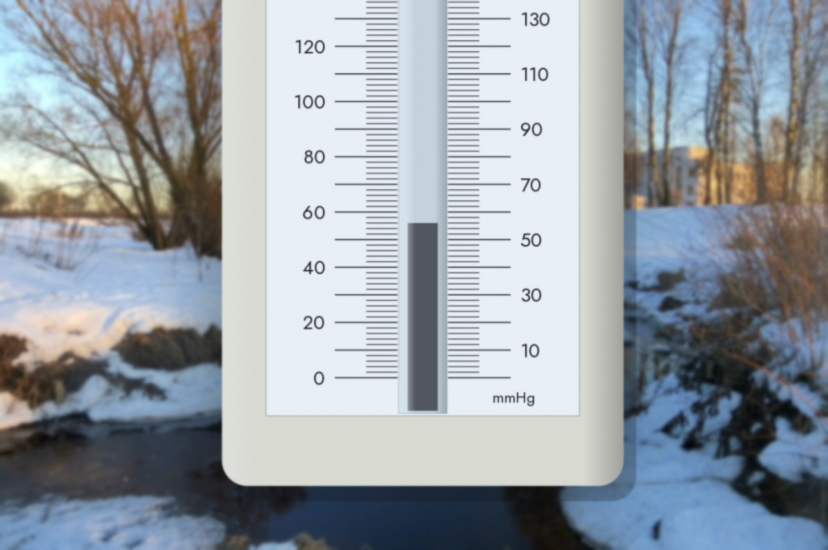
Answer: 56
